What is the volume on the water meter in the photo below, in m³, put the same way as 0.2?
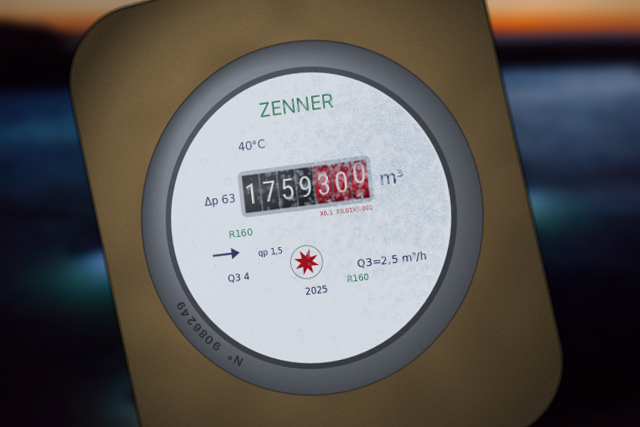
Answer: 1759.300
